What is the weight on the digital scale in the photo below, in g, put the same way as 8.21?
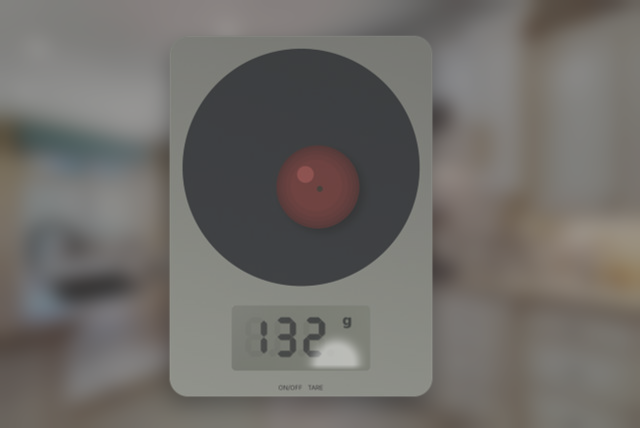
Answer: 132
